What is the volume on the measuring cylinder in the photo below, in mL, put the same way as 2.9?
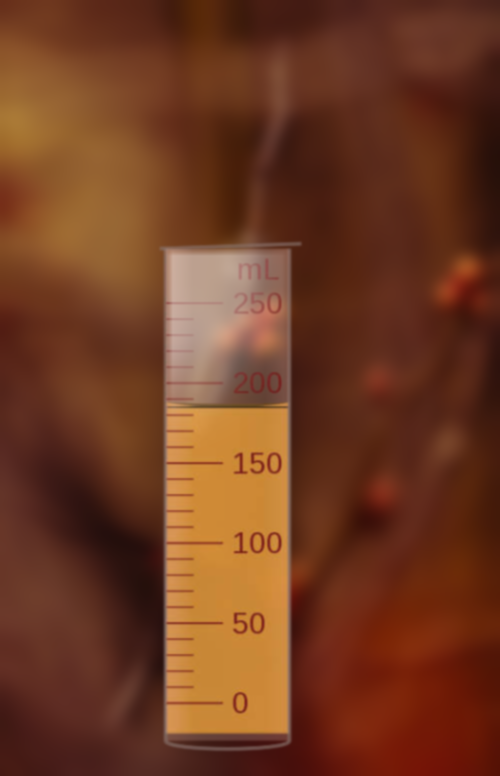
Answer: 185
